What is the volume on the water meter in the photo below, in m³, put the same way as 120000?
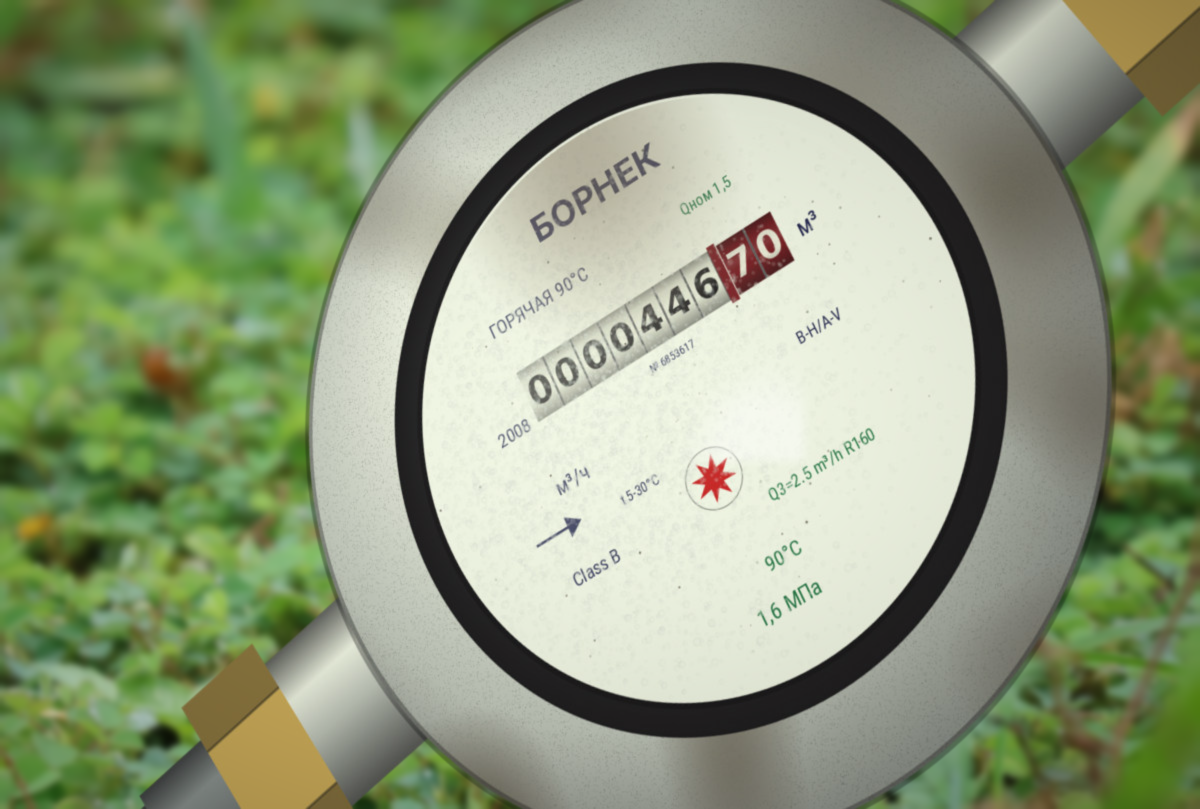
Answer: 446.70
